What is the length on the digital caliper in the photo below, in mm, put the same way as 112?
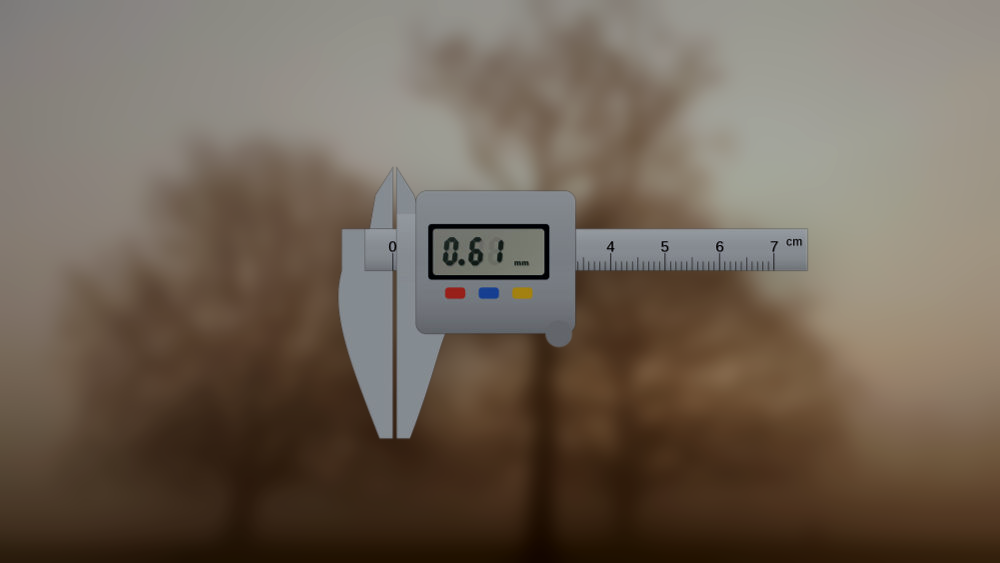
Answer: 0.61
